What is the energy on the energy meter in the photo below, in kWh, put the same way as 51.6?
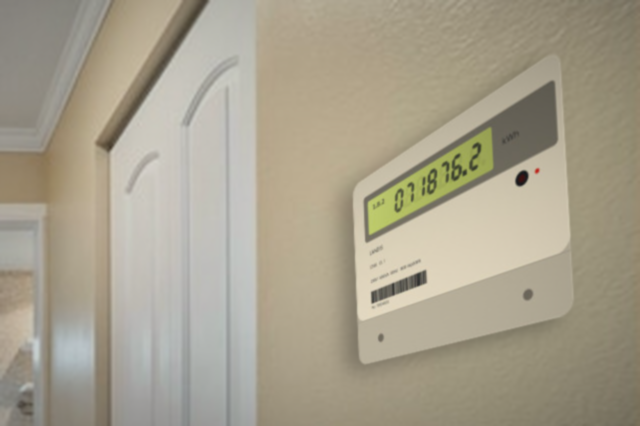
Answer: 71876.2
